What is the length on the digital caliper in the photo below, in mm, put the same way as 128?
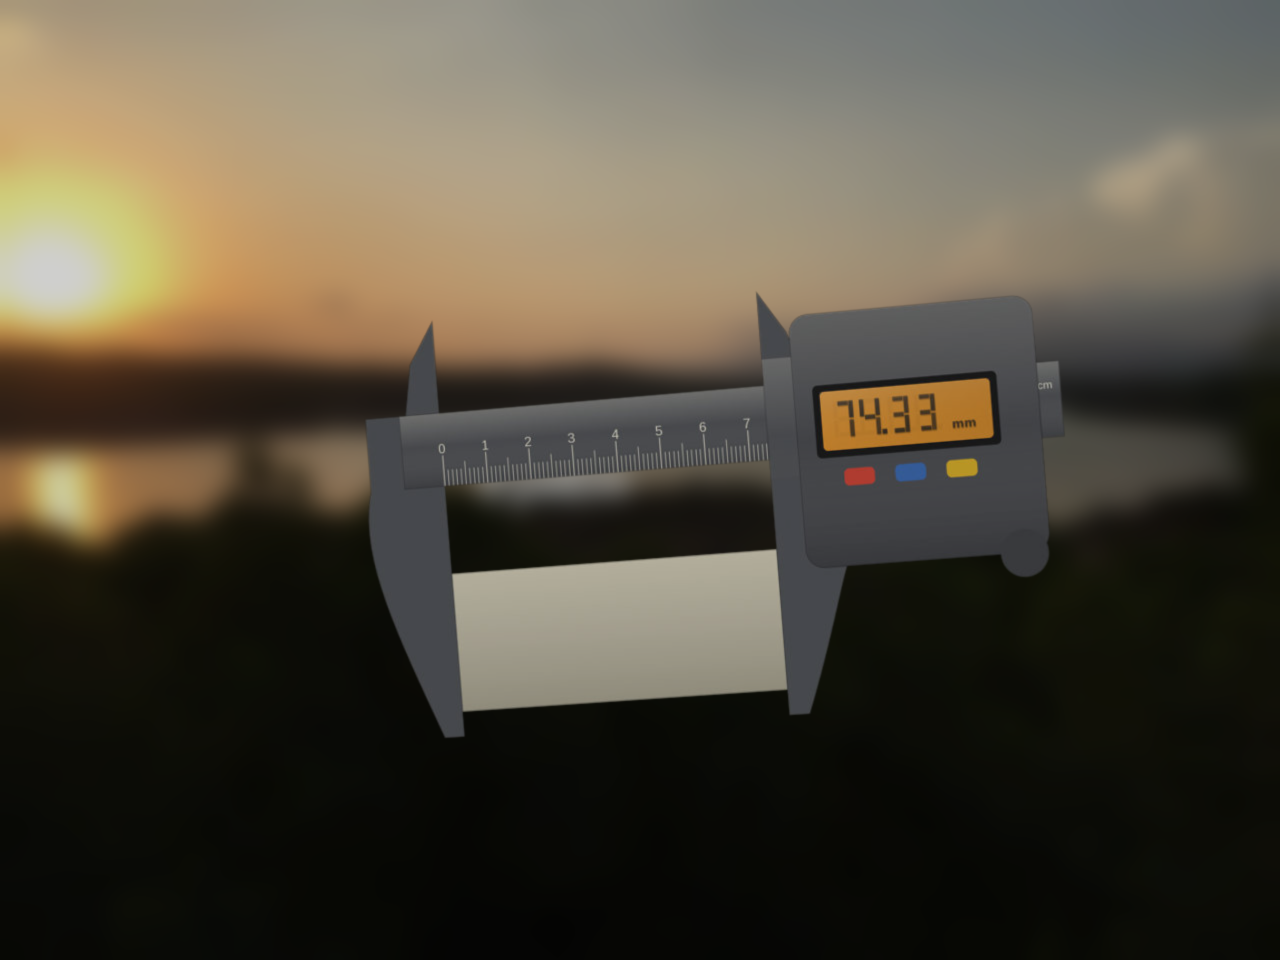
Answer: 74.33
